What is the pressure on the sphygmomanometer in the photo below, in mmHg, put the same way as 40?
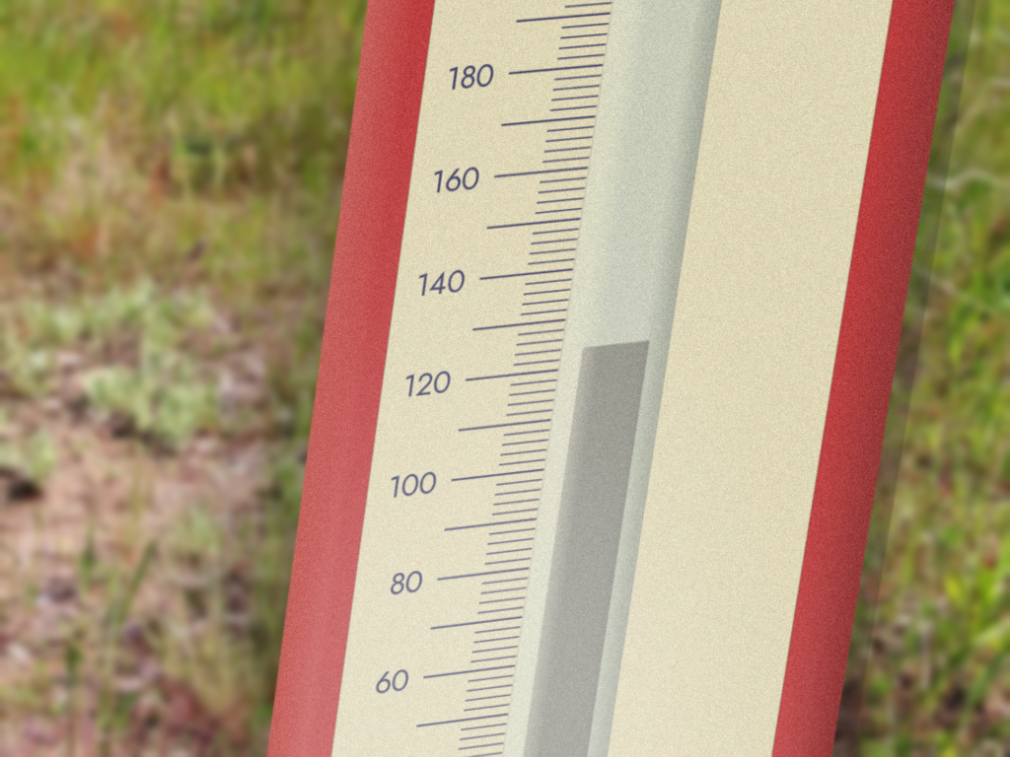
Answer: 124
